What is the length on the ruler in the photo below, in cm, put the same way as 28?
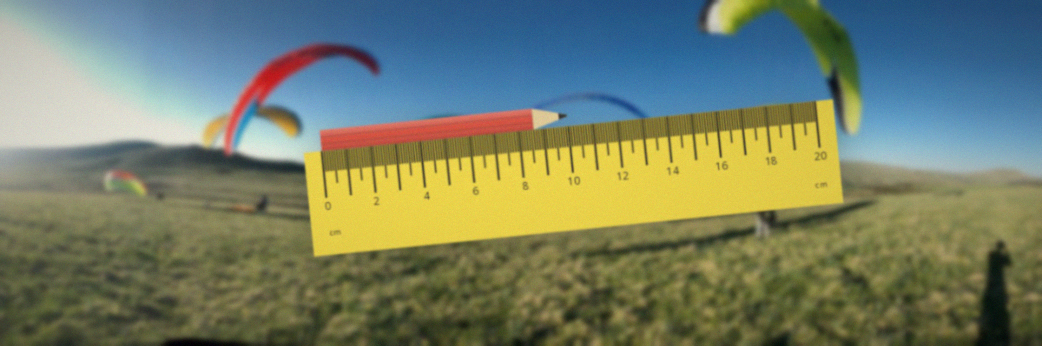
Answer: 10
